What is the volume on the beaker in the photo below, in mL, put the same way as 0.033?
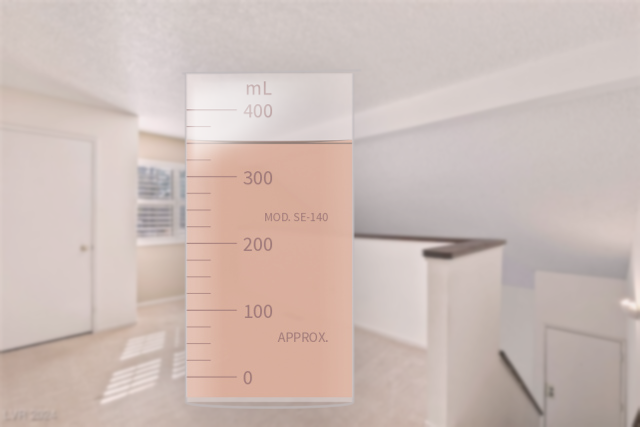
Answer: 350
